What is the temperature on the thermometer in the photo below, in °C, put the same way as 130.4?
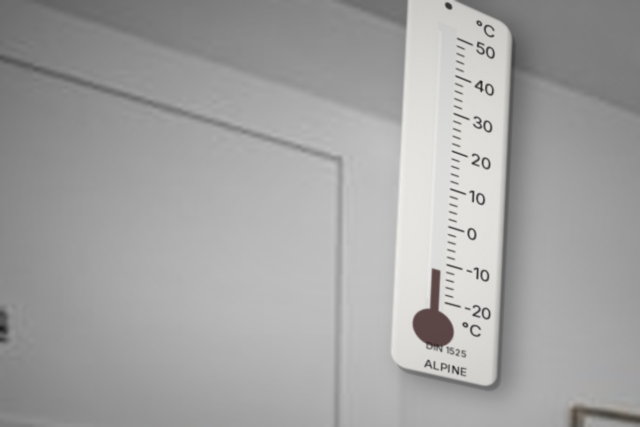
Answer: -12
